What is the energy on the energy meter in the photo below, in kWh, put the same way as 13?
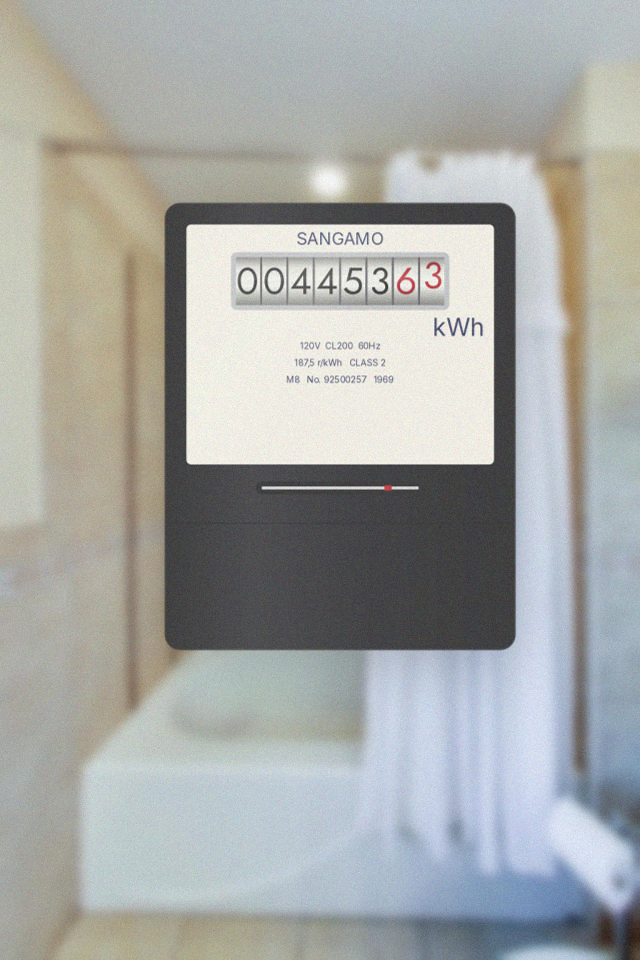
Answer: 4453.63
